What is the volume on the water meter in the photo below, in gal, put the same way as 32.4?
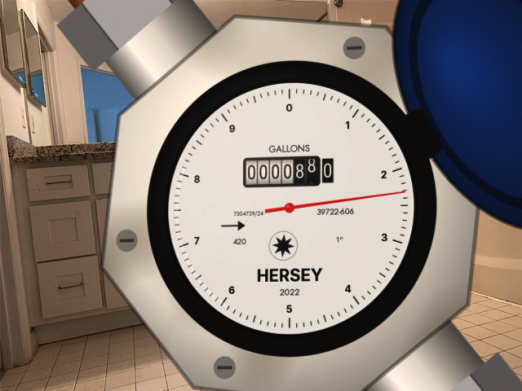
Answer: 882.3
